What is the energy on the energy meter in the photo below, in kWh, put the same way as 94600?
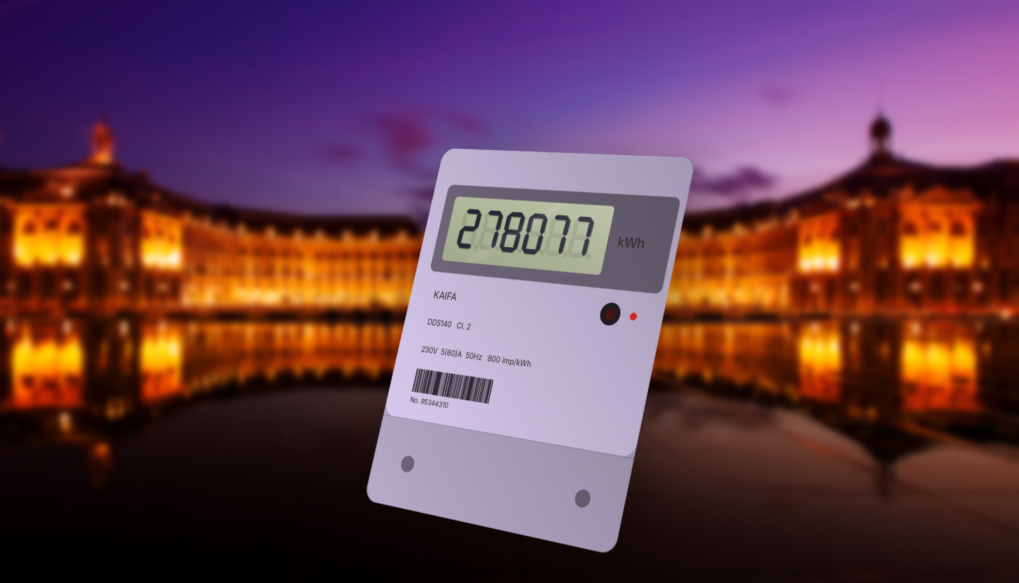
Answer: 278077
